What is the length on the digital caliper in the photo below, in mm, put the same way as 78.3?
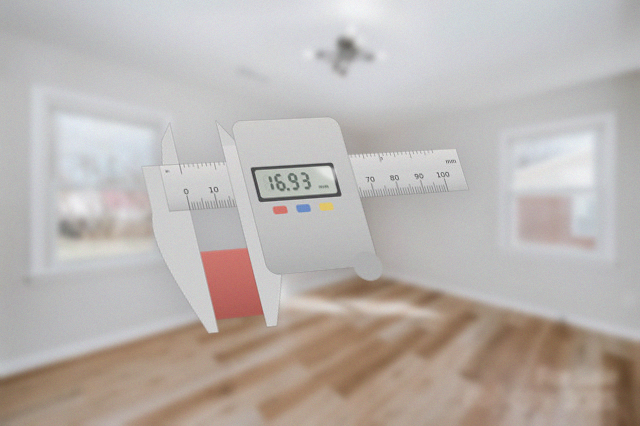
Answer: 16.93
